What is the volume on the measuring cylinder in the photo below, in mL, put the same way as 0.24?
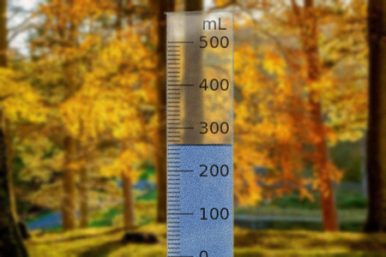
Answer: 260
